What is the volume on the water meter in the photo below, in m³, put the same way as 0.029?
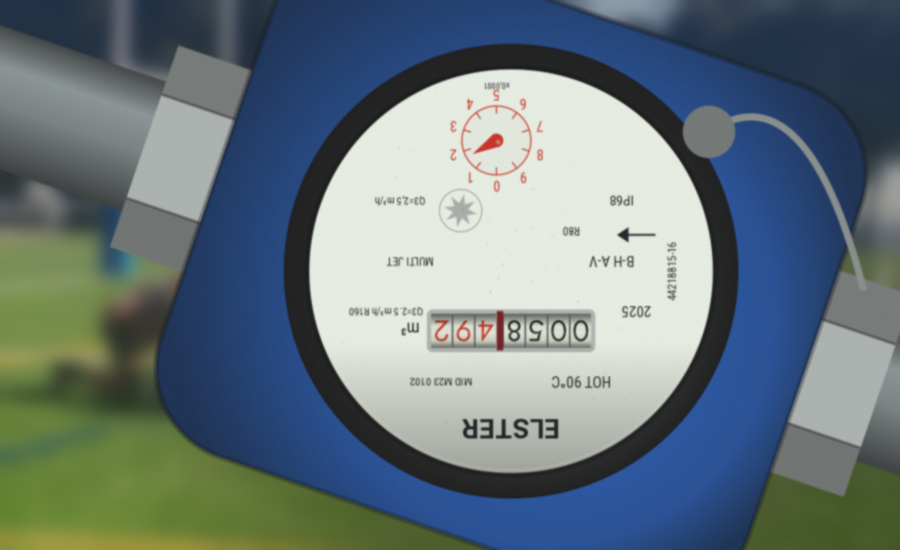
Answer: 58.4921
